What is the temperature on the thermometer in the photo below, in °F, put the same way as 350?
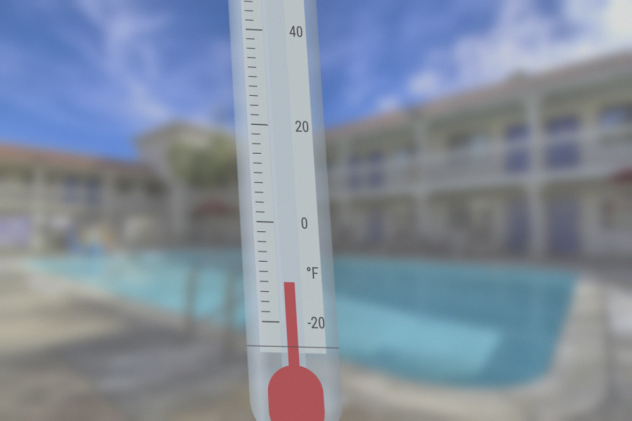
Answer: -12
